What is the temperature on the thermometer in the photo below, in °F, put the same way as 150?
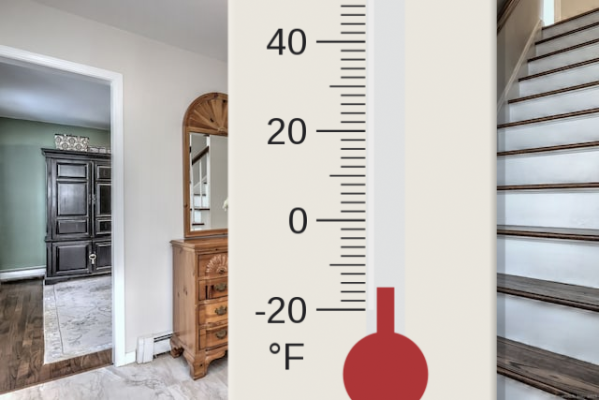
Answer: -15
